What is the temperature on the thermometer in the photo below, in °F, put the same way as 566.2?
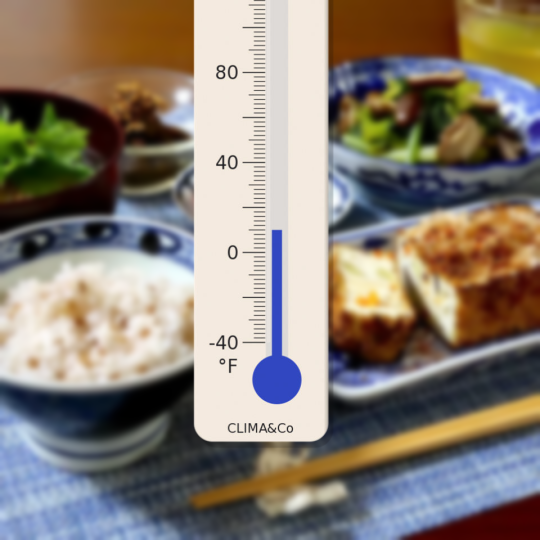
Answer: 10
